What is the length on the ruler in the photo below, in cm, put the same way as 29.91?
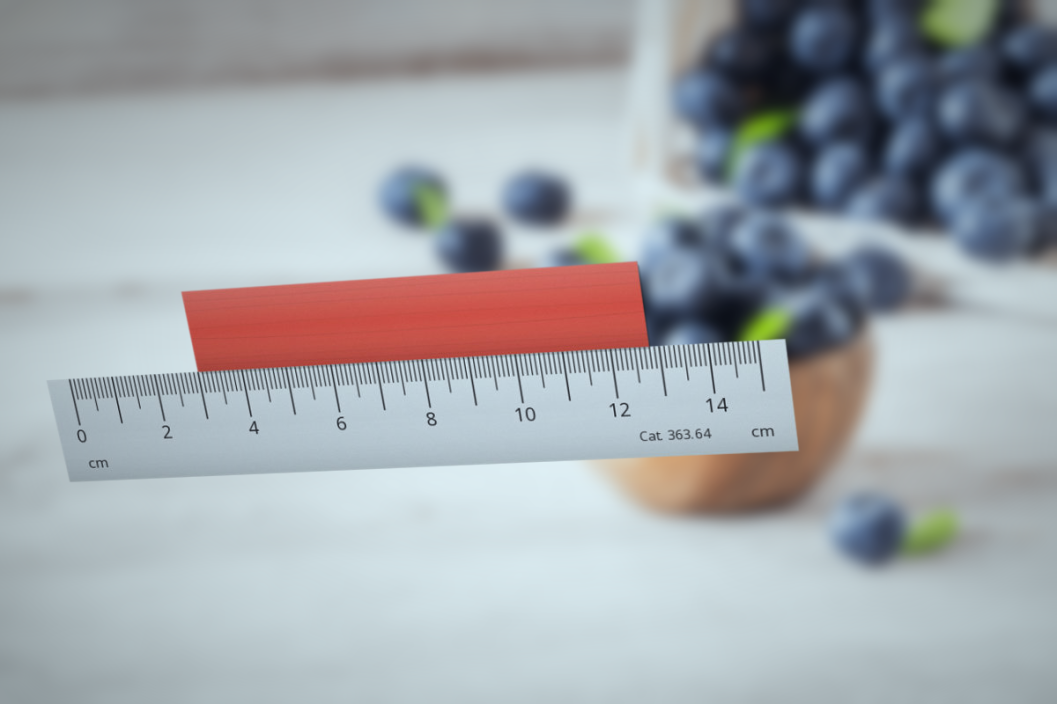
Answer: 9.8
